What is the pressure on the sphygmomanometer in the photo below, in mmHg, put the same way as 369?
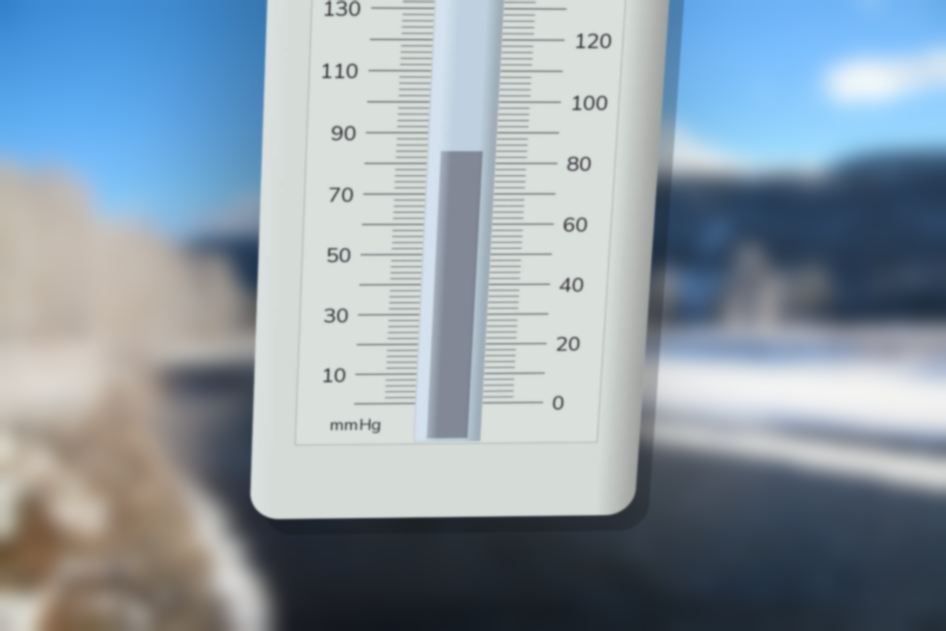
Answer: 84
